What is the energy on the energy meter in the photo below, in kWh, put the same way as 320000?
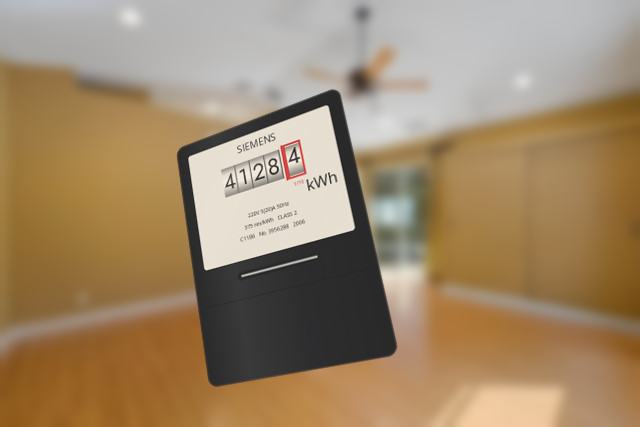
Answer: 4128.4
